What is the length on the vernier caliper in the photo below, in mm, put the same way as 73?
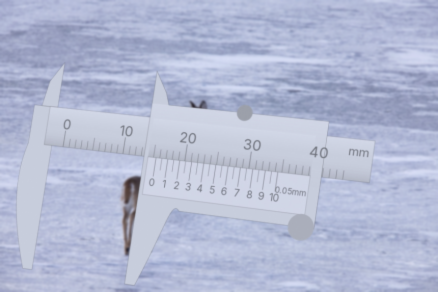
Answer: 15.4
